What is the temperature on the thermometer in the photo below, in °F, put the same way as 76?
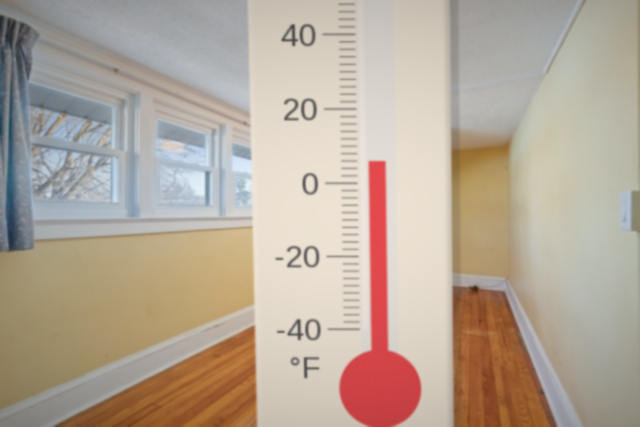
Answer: 6
